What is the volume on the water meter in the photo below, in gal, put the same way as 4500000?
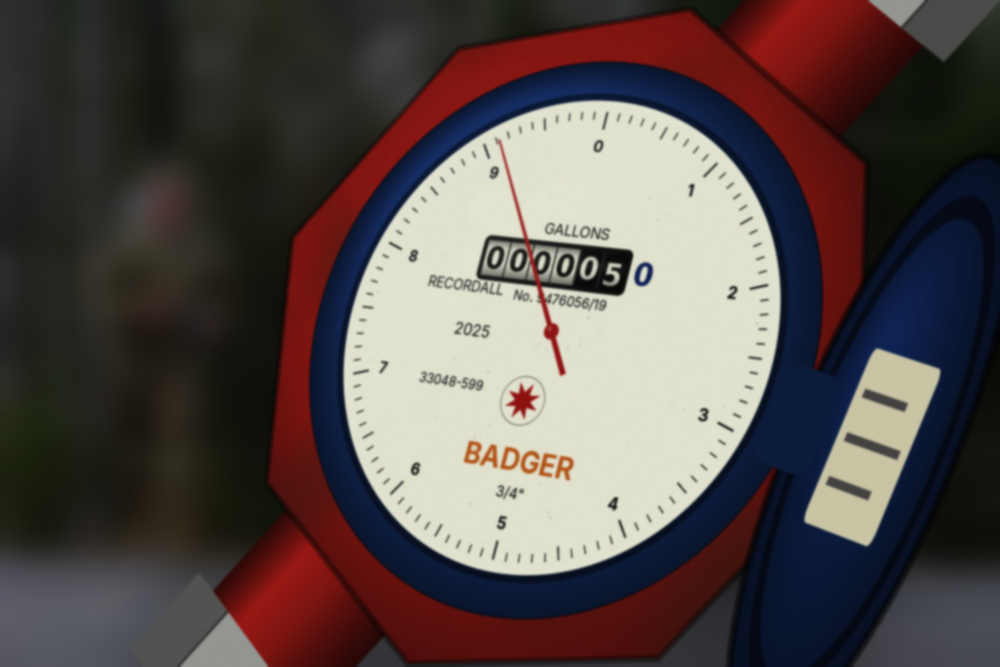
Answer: 49.1
